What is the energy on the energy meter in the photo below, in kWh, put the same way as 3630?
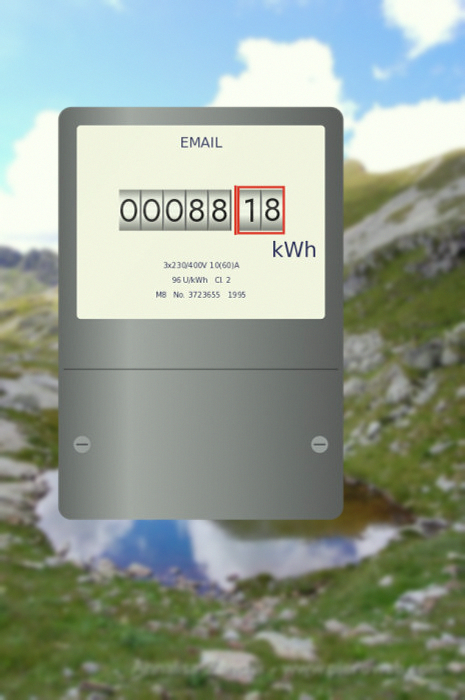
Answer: 88.18
